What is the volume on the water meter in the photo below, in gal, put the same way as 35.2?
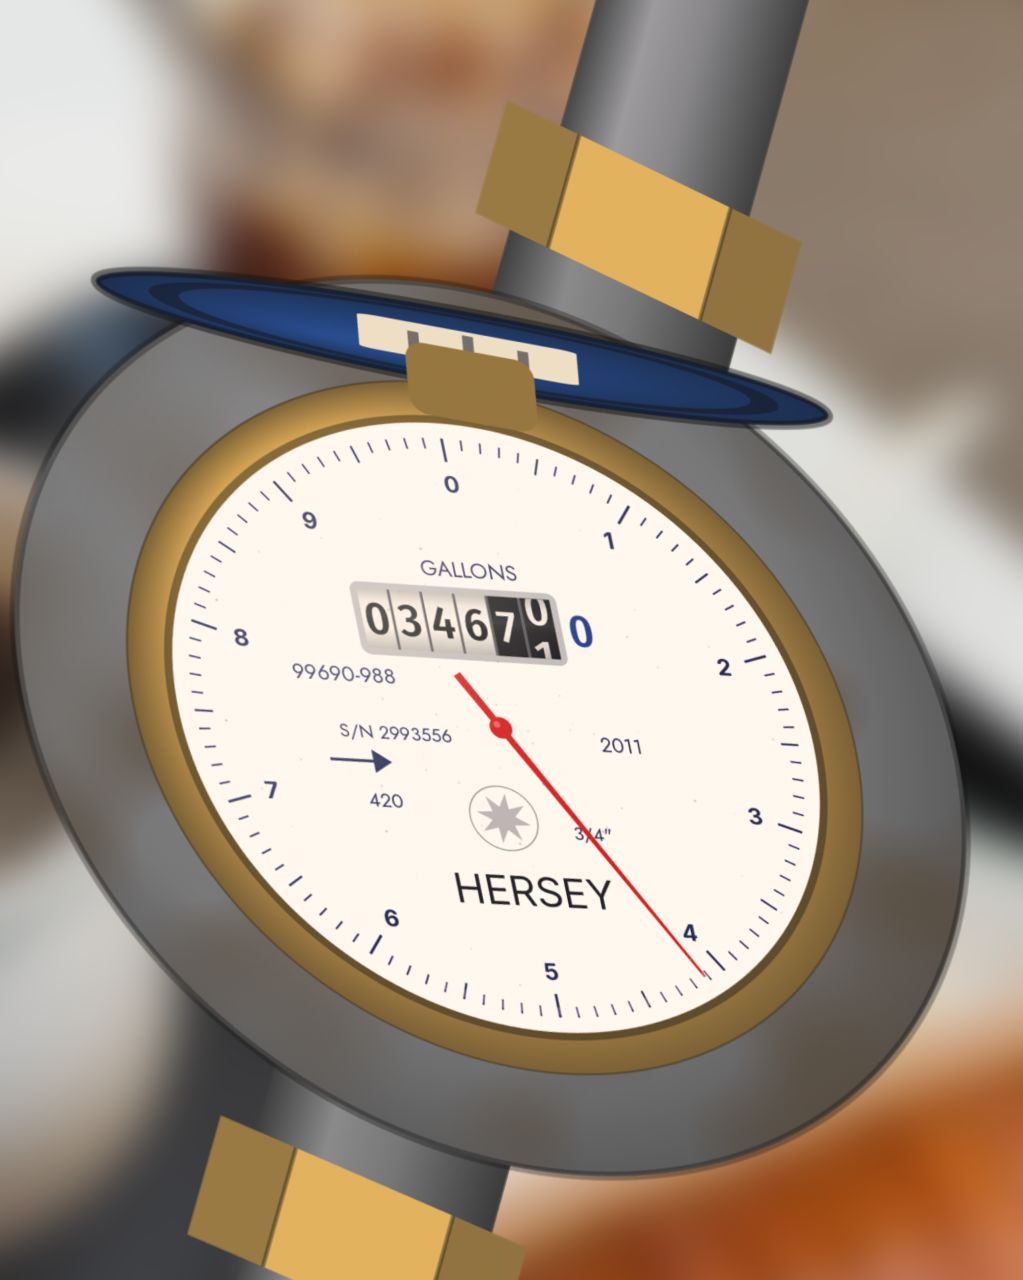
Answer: 346704.1
